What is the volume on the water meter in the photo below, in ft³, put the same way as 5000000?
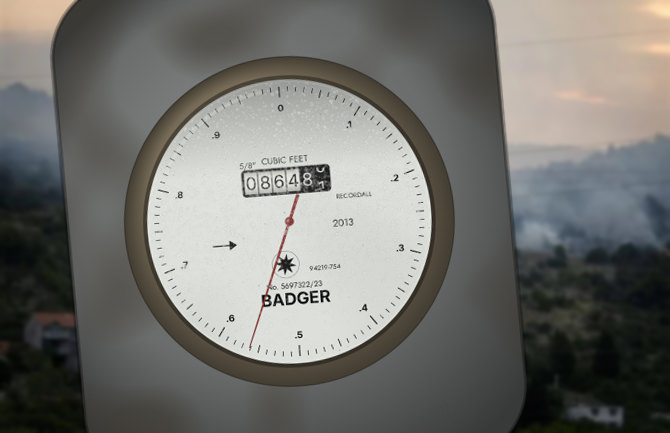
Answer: 86480.56
